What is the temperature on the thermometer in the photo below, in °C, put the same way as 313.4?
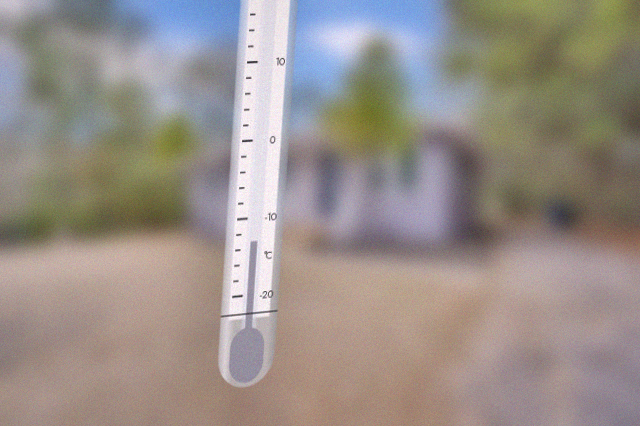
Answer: -13
